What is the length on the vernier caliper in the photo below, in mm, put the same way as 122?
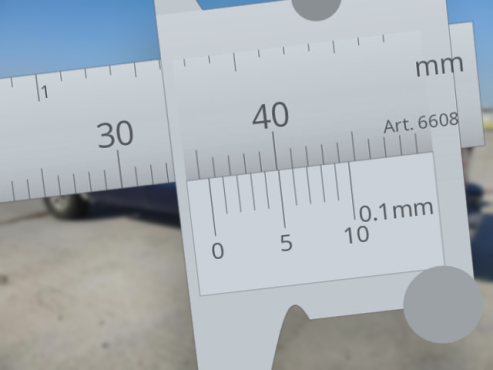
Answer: 35.6
